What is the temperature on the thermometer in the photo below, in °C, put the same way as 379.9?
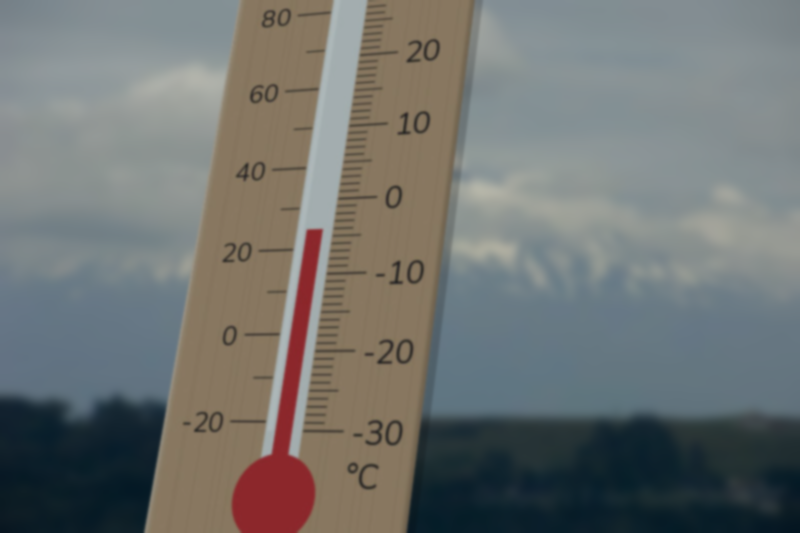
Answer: -4
